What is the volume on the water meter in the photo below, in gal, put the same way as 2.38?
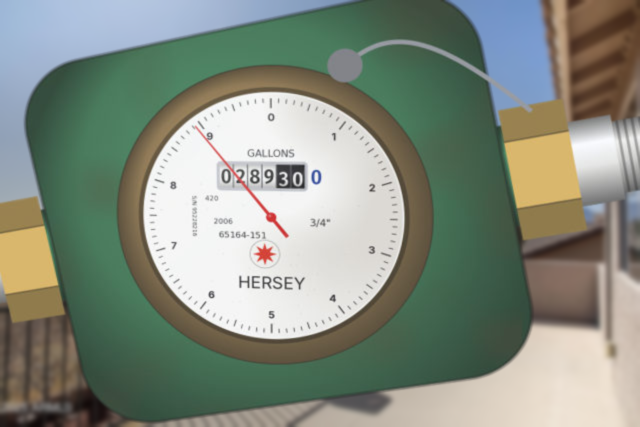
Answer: 289298.9
